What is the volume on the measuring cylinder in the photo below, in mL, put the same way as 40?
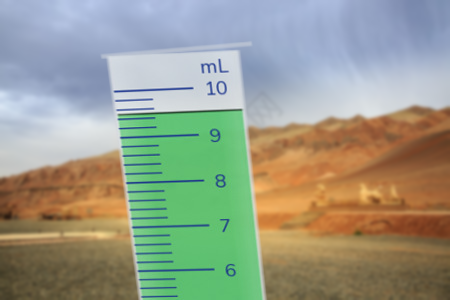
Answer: 9.5
